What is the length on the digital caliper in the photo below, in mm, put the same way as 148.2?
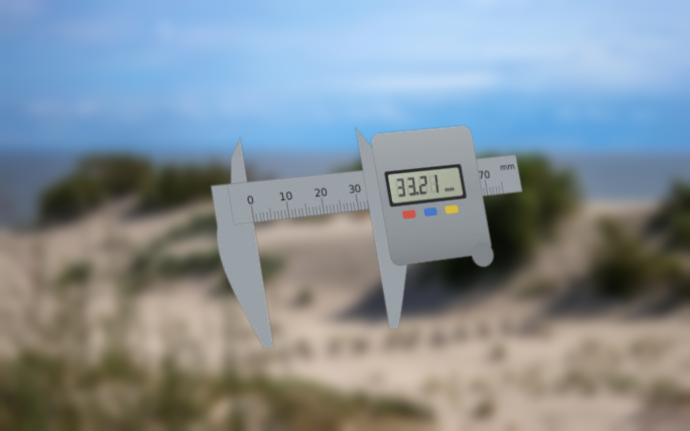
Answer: 33.21
